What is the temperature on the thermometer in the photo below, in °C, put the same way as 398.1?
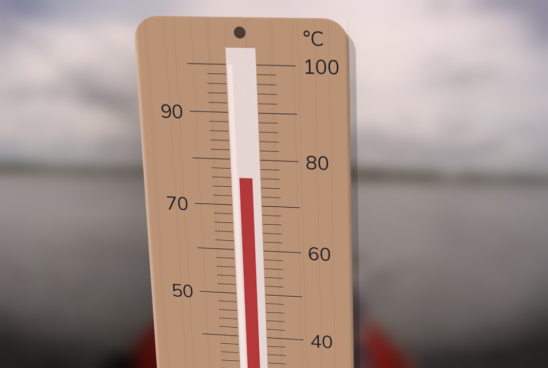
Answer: 76
